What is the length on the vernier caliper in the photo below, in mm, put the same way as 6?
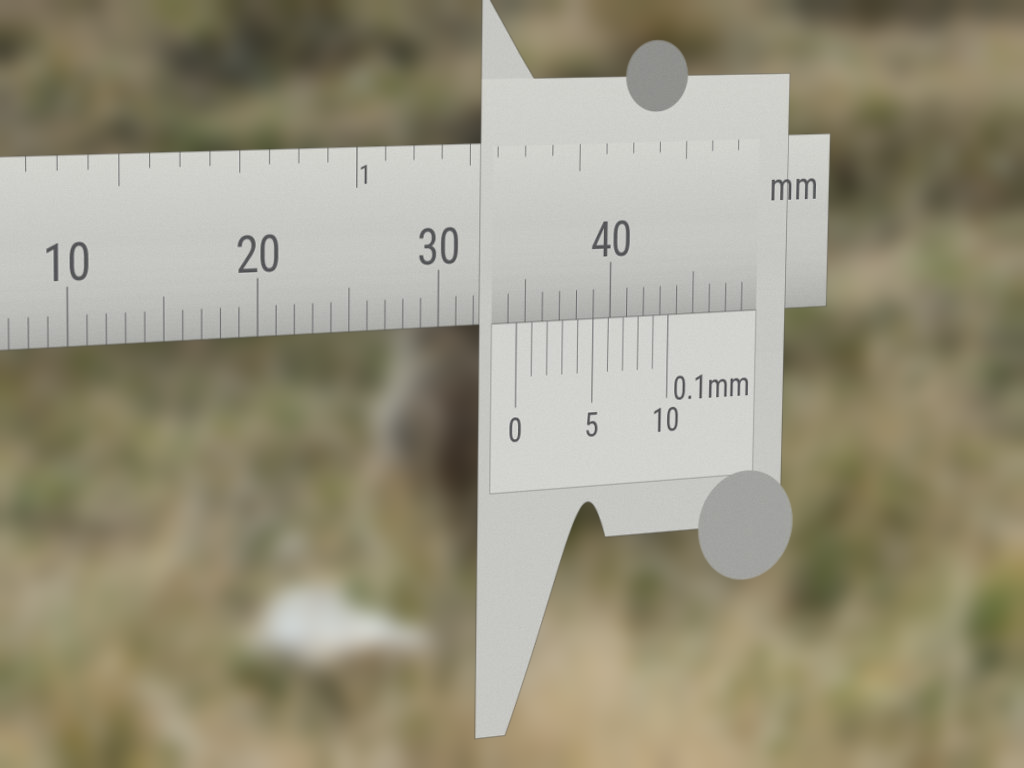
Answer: 34.5
